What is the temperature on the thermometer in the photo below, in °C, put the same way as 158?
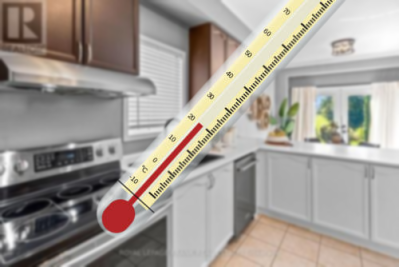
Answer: 20
